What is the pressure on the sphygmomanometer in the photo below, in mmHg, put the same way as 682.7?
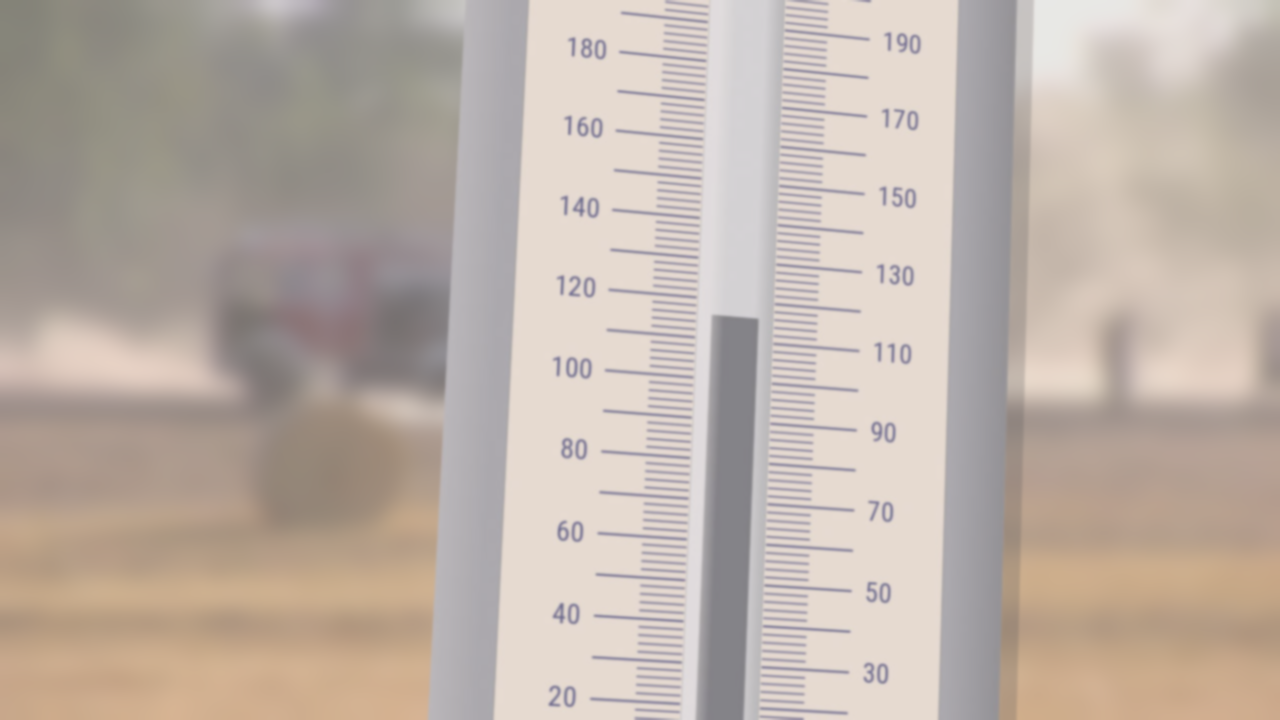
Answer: 116
